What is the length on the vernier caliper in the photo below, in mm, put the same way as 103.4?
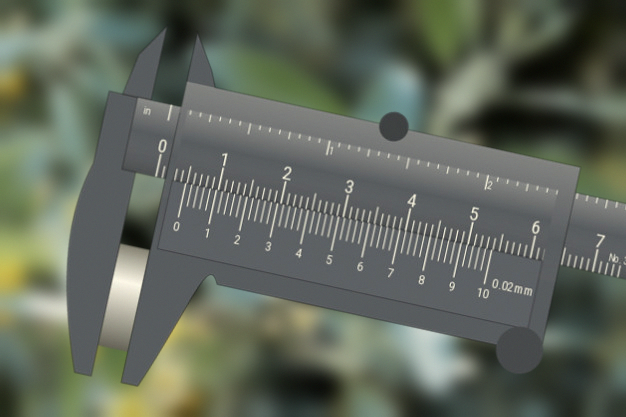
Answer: 4.8
